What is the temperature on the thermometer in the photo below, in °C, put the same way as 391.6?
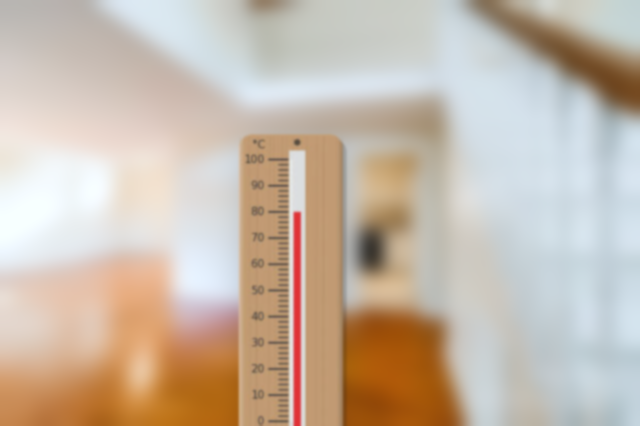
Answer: 80
